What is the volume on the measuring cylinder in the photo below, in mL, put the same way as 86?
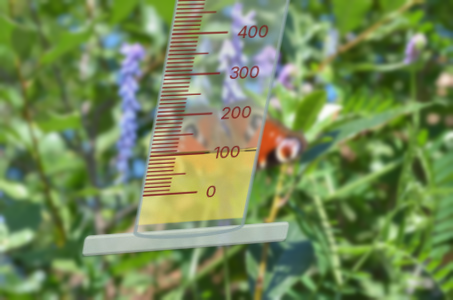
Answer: 100
